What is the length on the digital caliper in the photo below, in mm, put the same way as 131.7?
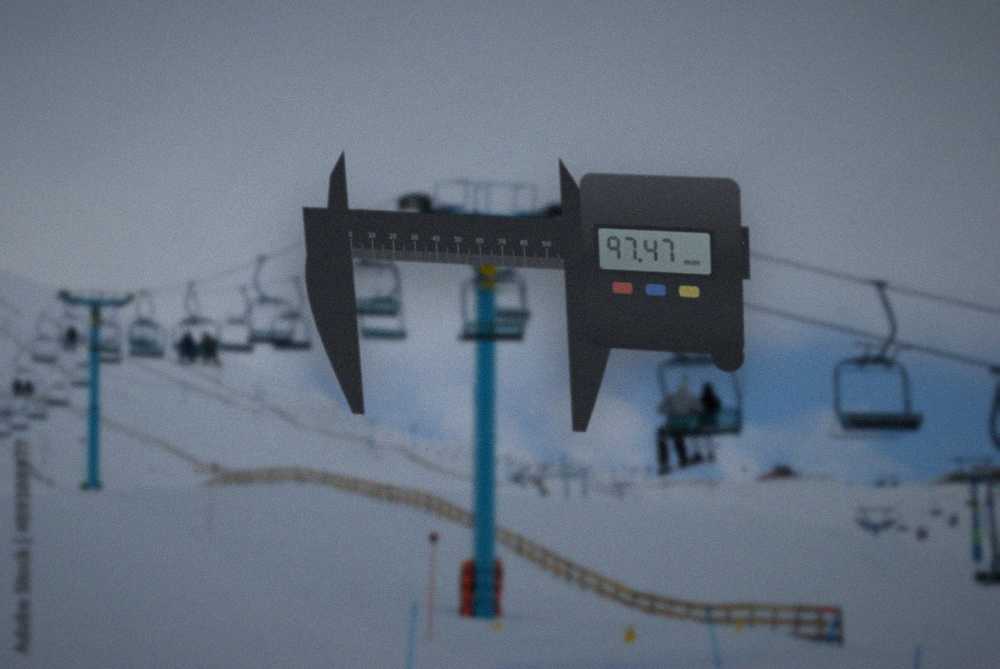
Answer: 97.47
